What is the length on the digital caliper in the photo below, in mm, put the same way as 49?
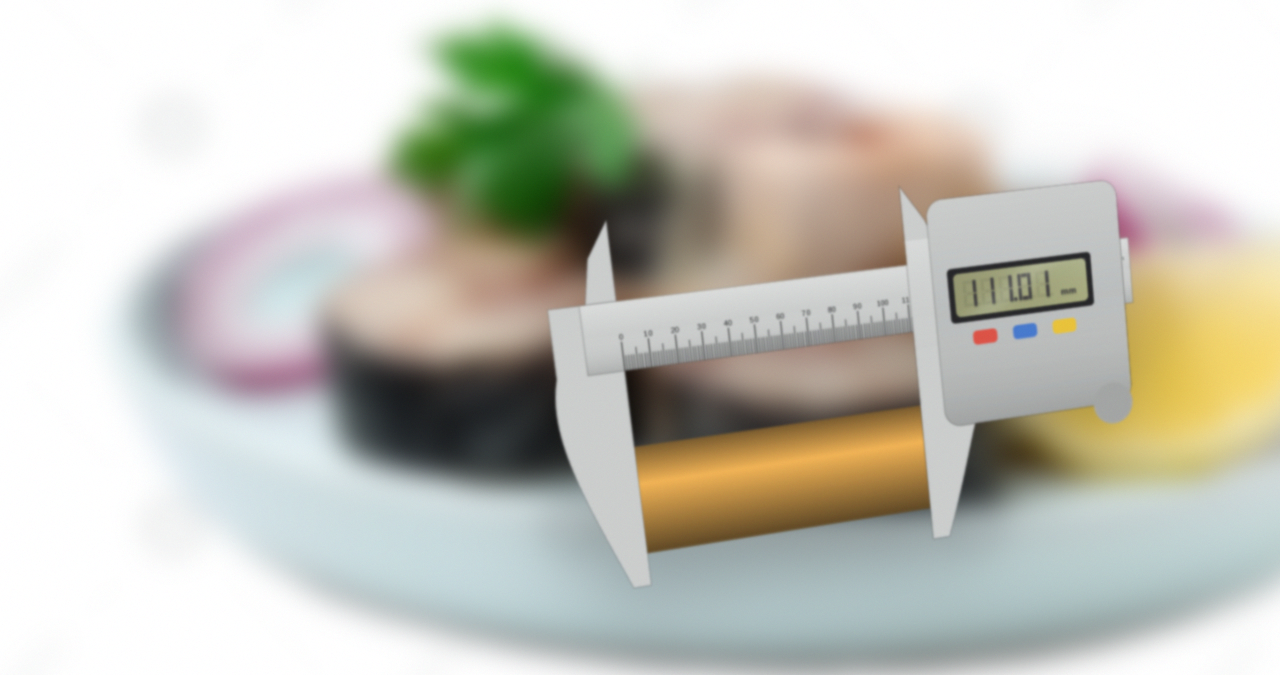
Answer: 111.01
